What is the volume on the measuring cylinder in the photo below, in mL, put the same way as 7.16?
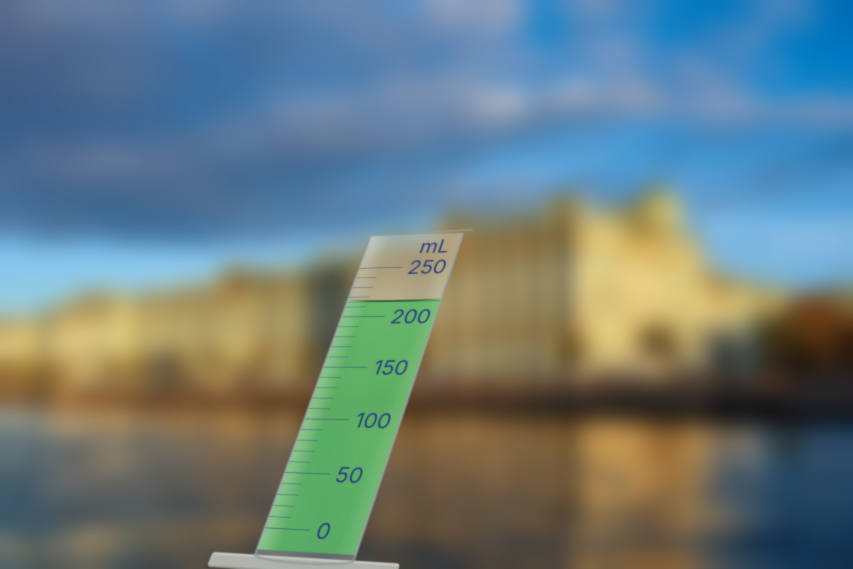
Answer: 215
